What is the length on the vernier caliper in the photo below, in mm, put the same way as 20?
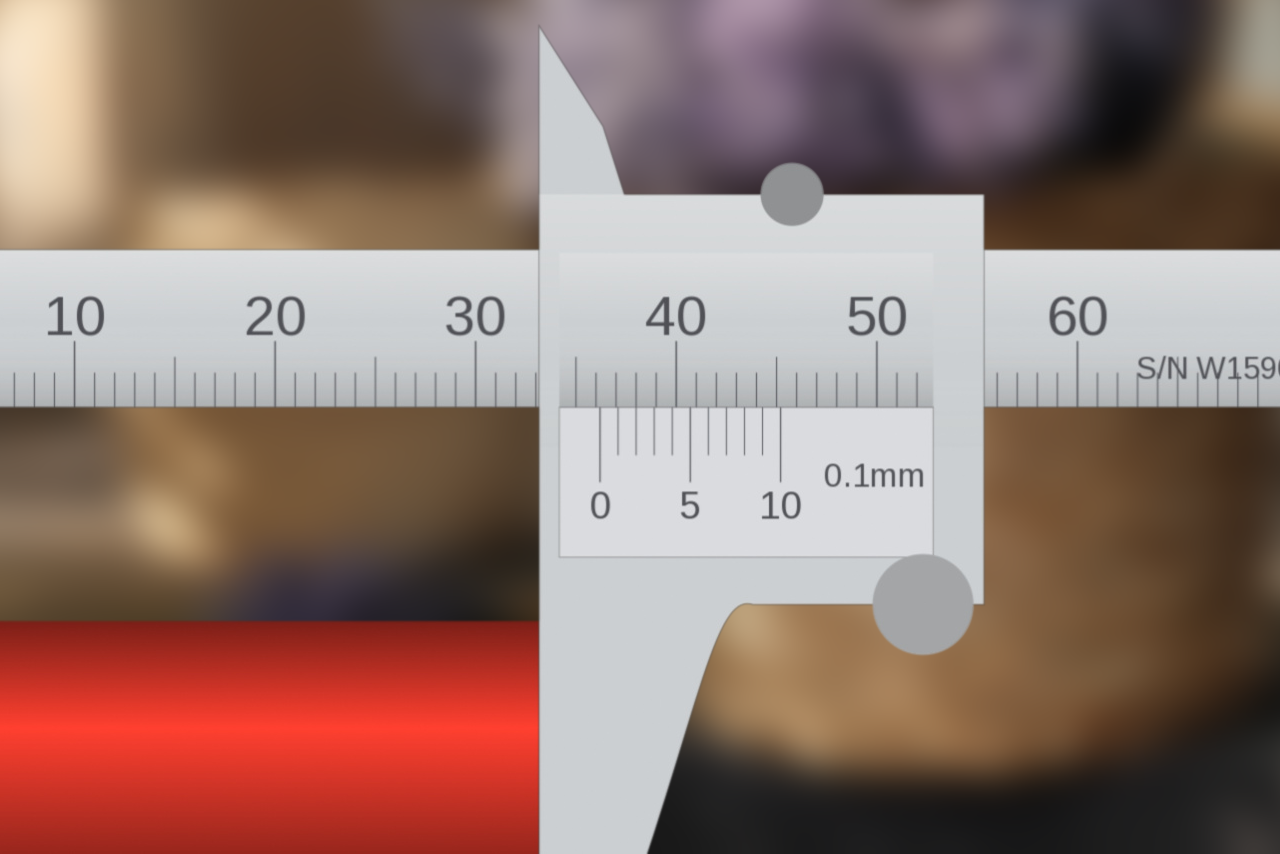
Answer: 36.2
